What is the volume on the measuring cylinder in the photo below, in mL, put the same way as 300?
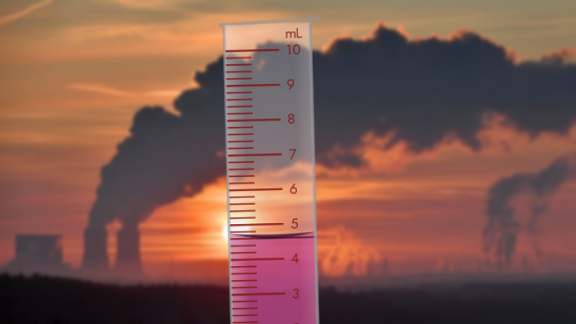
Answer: 4.6
